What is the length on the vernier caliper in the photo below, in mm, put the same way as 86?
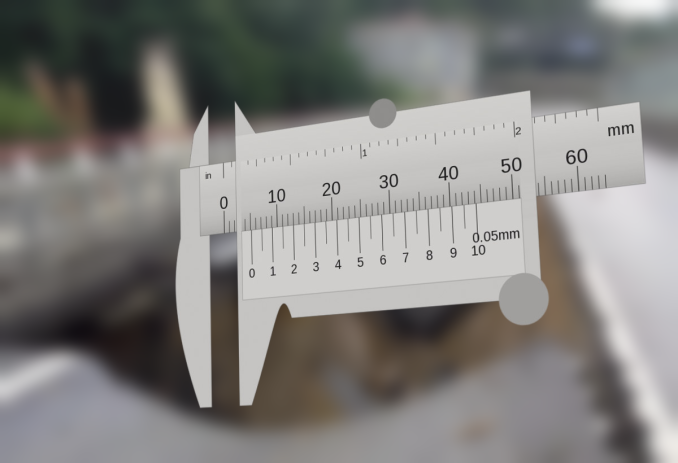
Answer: 5.2
